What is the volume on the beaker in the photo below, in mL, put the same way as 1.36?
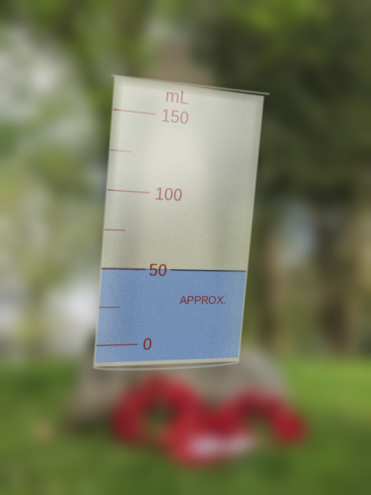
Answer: 50
